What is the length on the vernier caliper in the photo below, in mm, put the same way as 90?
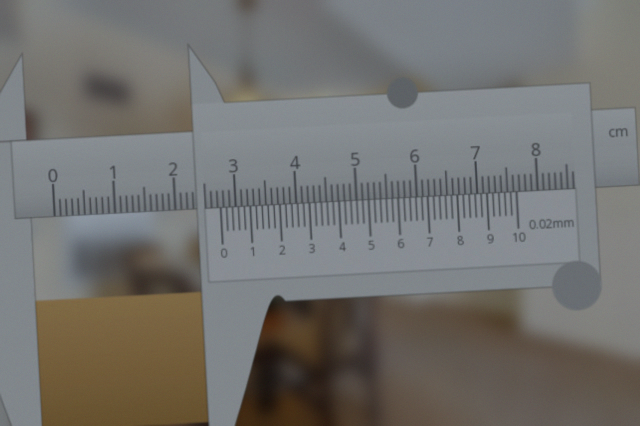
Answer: 27.5
